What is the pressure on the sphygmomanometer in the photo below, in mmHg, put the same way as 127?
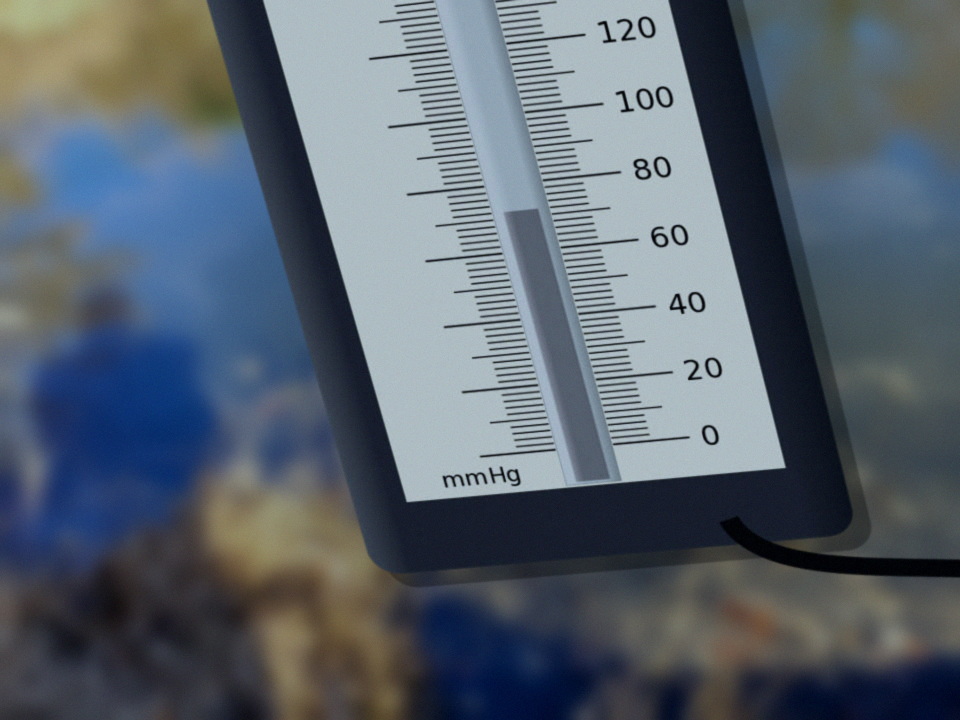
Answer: 72
